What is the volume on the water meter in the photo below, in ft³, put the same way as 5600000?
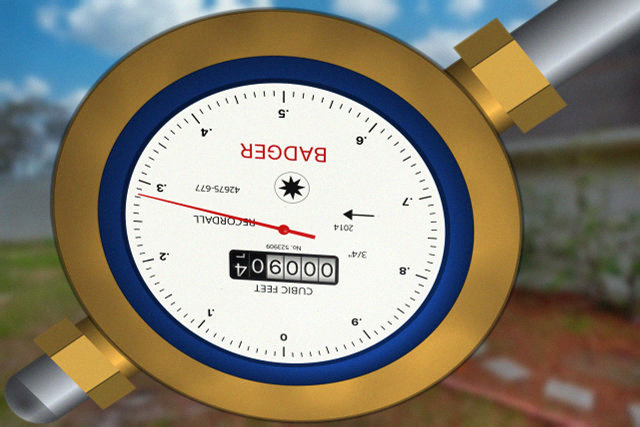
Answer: 904.28
